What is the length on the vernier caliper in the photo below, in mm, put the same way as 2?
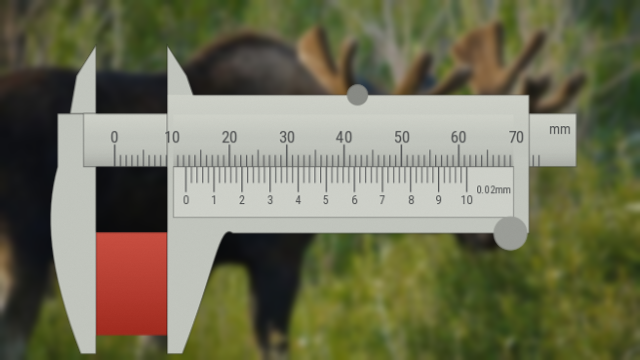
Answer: 12.4
